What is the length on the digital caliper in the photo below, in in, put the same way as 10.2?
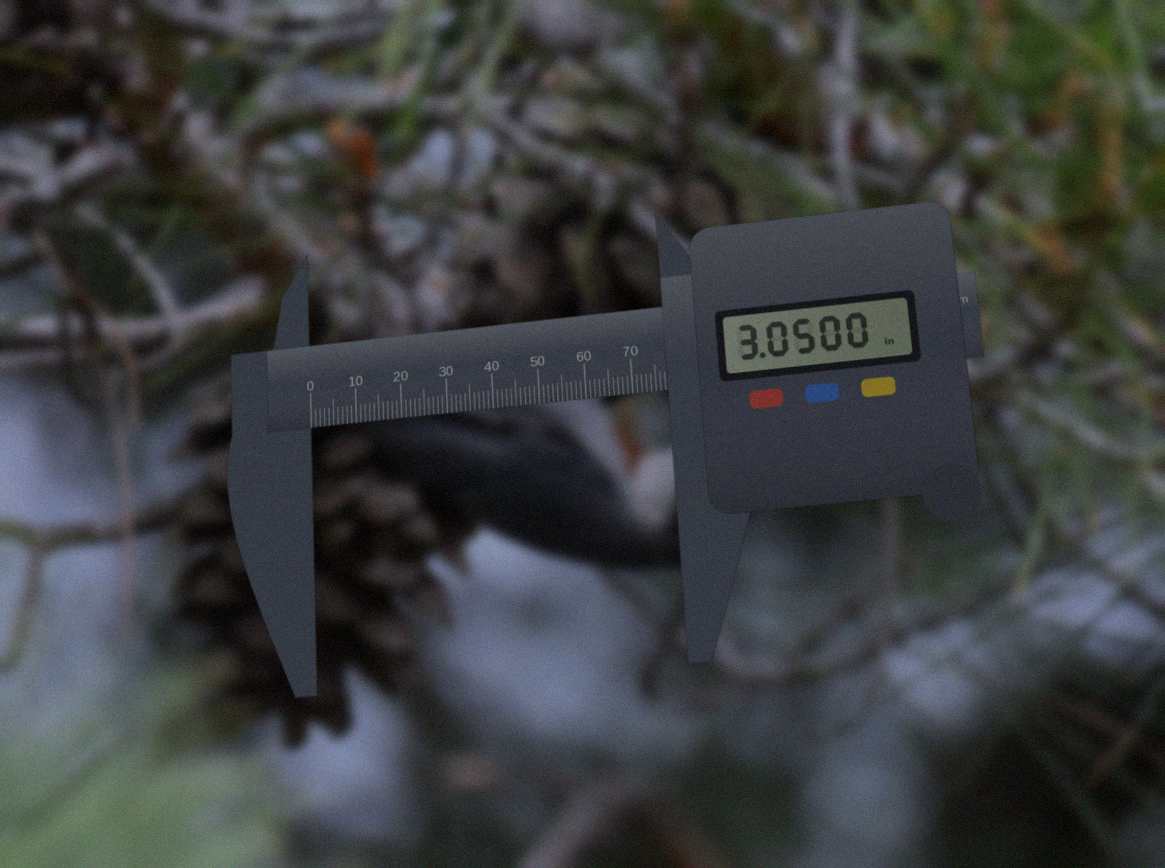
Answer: 3.0500
